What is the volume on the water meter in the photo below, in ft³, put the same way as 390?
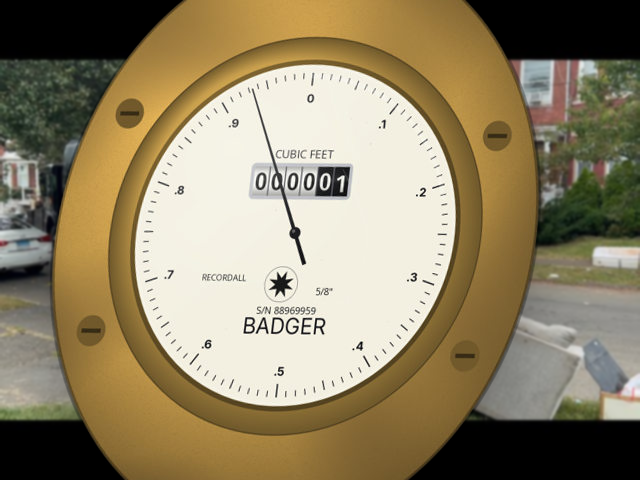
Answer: 0.93
